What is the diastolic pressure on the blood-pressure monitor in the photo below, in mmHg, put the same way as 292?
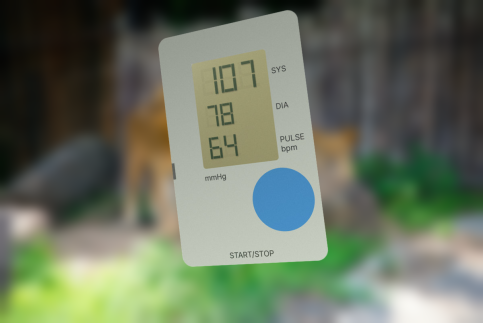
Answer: 78
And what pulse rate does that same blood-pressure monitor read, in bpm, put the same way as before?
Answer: 64
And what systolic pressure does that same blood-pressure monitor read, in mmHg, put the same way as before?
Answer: 107
